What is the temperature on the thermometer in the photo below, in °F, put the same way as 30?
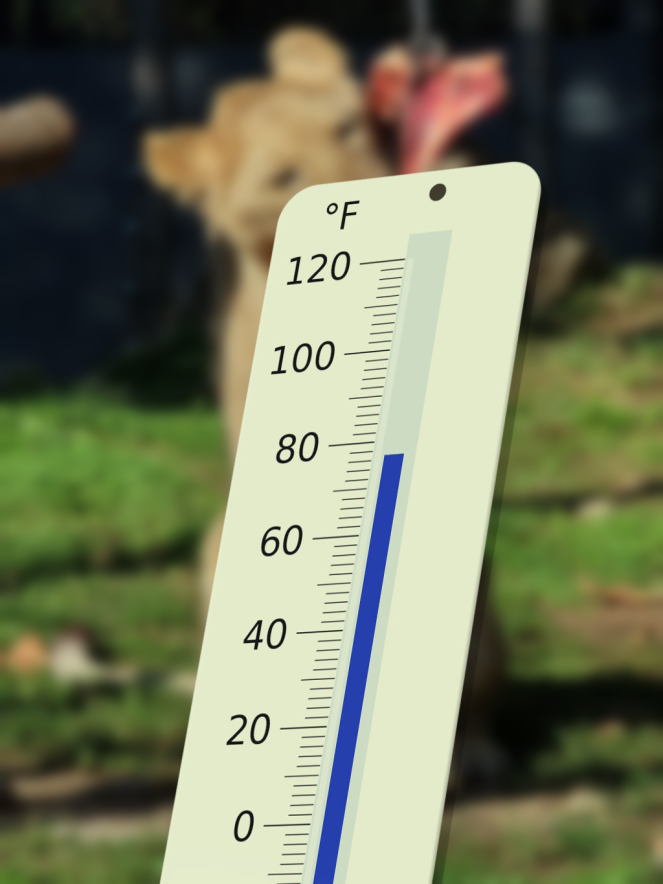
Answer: 77
